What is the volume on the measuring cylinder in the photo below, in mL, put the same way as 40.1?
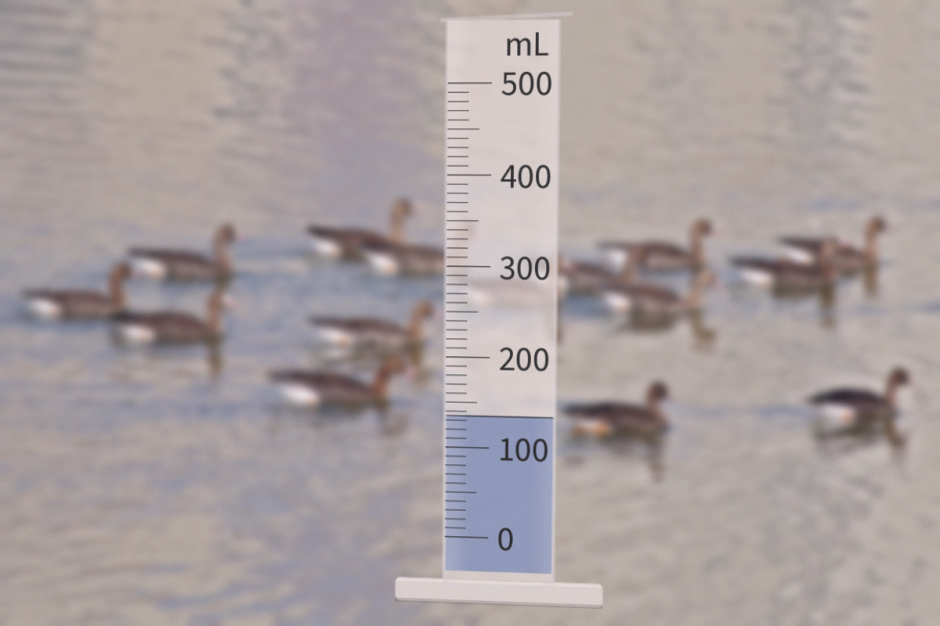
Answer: 135
